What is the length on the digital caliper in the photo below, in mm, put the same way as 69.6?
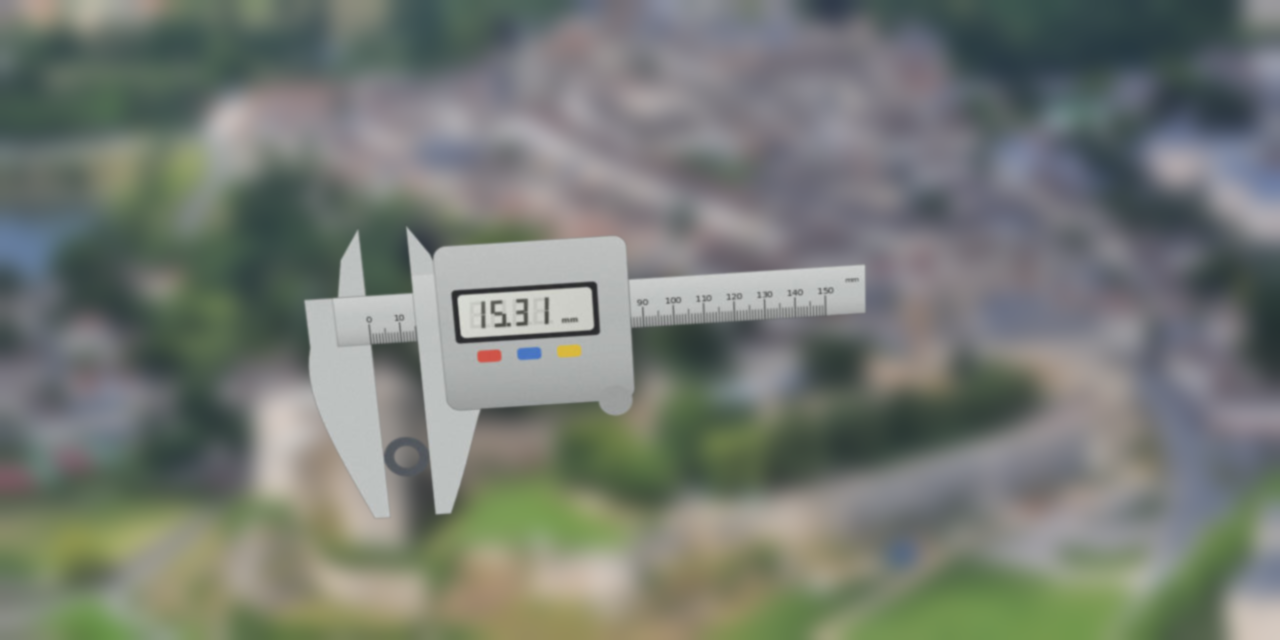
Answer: 15.31
